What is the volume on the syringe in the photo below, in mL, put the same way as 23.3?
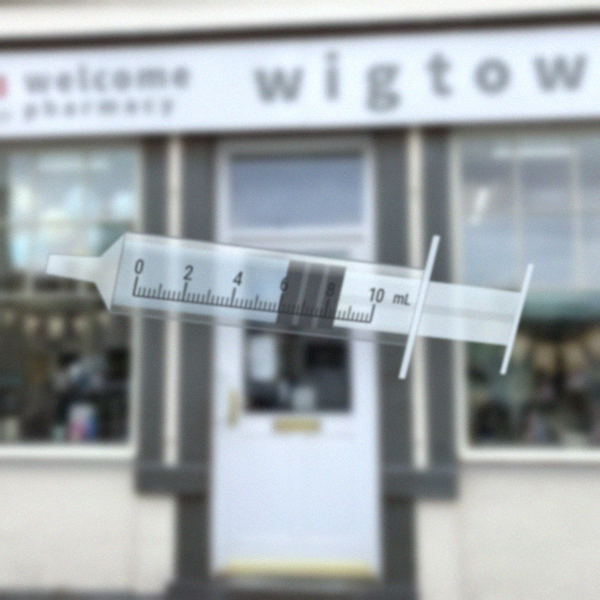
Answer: 6
